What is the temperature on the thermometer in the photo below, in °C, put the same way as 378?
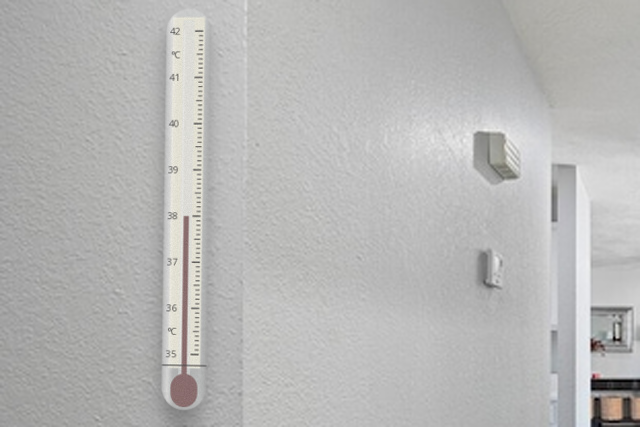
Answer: 38
